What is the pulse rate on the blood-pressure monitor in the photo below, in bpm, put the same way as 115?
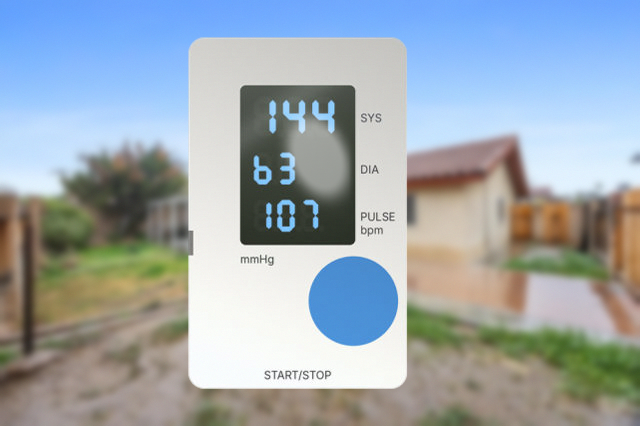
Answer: 107
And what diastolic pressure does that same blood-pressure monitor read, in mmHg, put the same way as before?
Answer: 63
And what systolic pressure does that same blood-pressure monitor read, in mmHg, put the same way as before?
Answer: 144
